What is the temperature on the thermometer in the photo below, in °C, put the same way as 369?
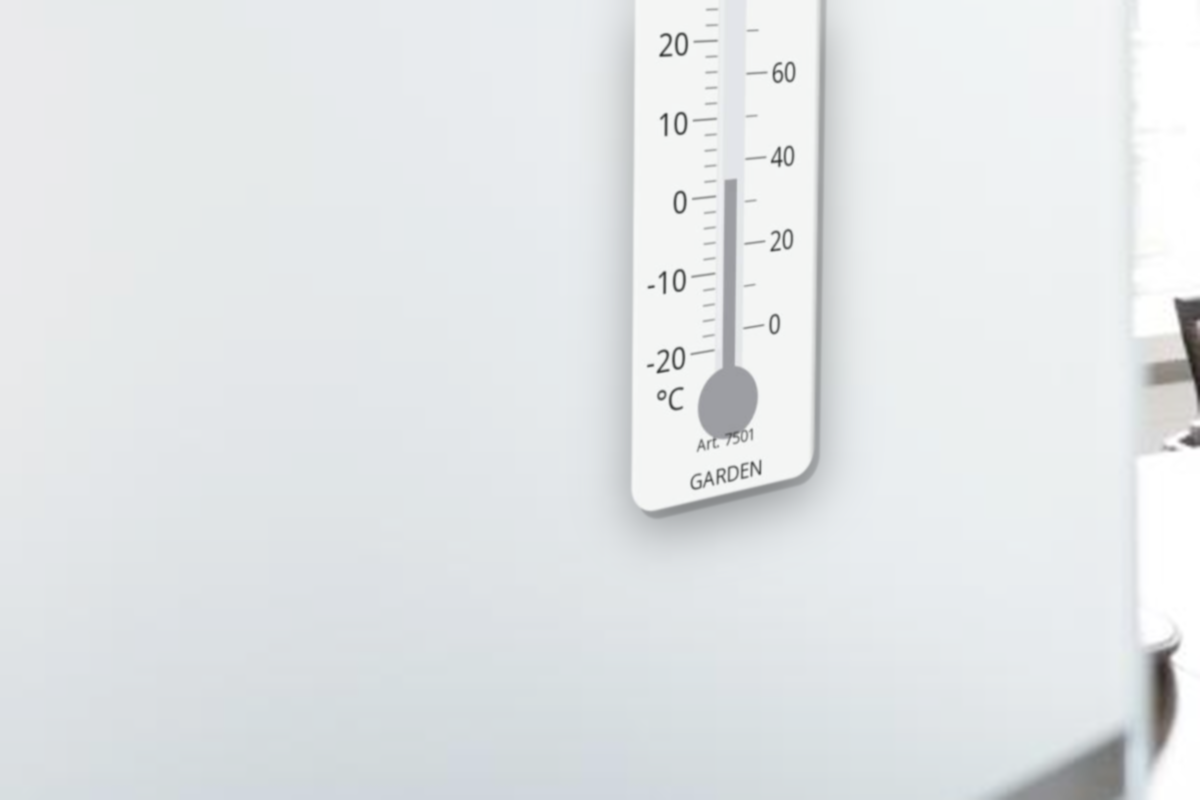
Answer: 2
